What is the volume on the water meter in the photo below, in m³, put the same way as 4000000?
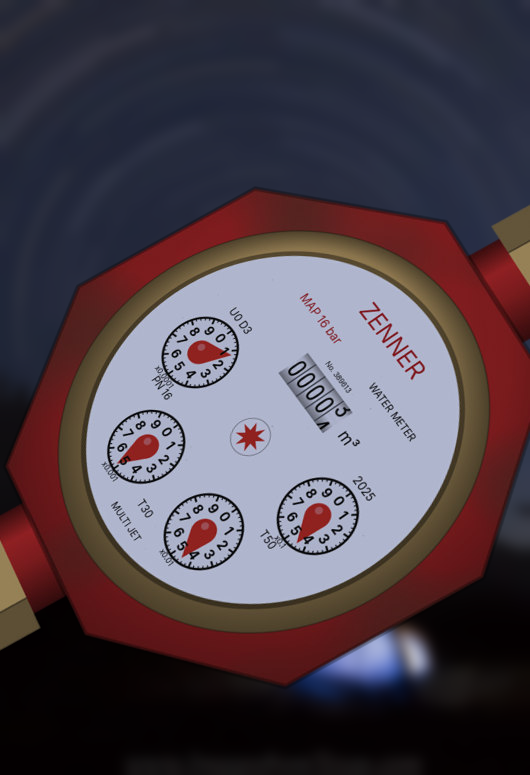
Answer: 3.4451
